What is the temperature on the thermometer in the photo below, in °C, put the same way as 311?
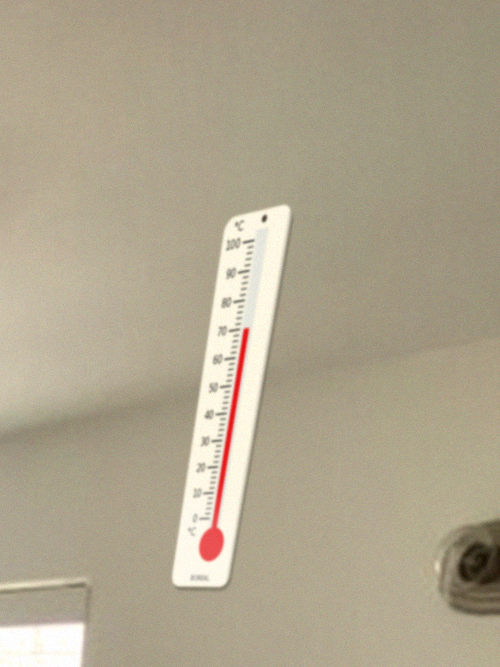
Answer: 70
